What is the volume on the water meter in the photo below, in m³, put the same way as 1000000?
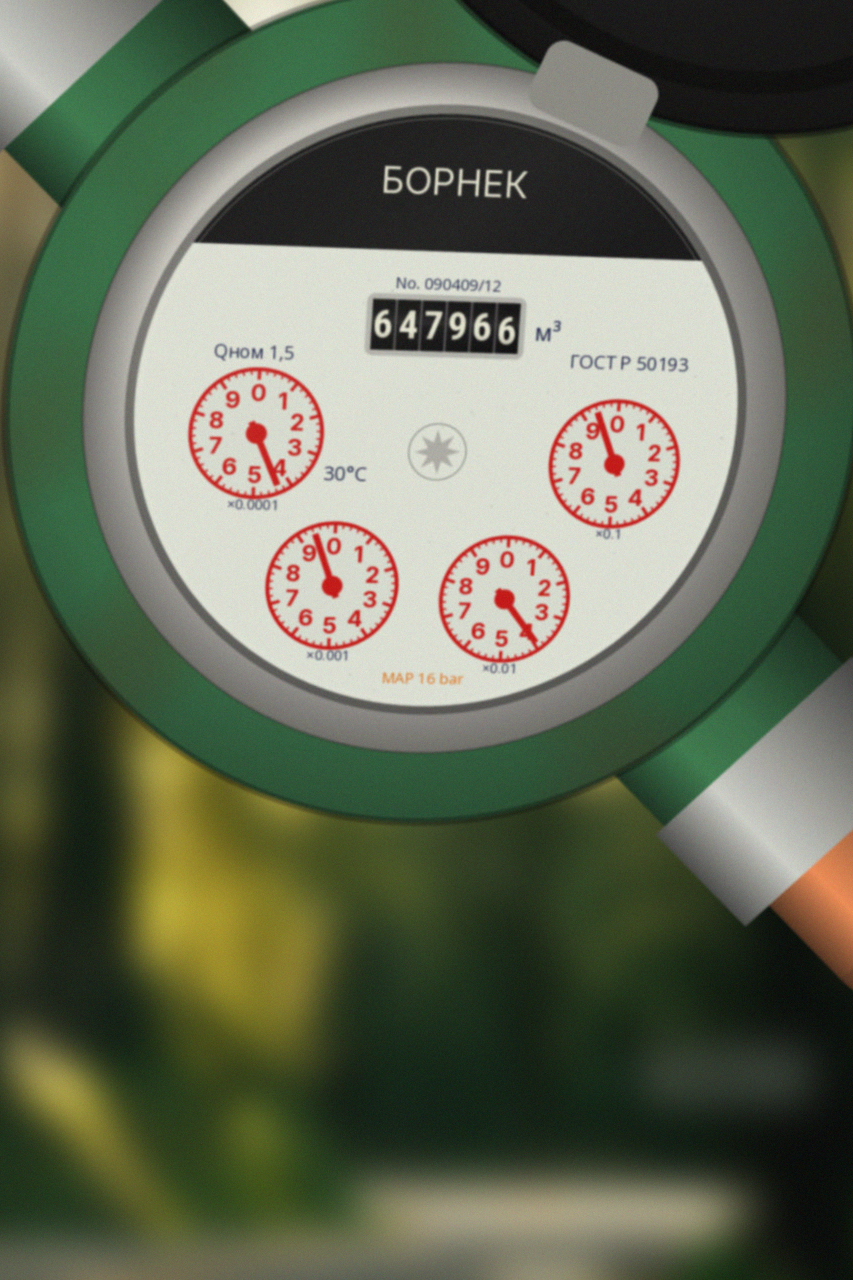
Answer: 647965.9394
